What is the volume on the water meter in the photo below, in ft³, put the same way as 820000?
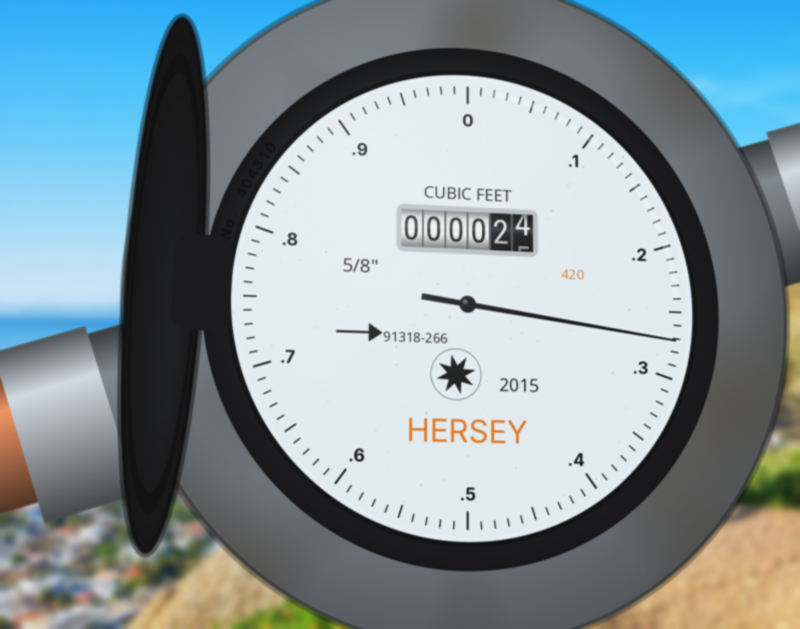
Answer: 24.27
